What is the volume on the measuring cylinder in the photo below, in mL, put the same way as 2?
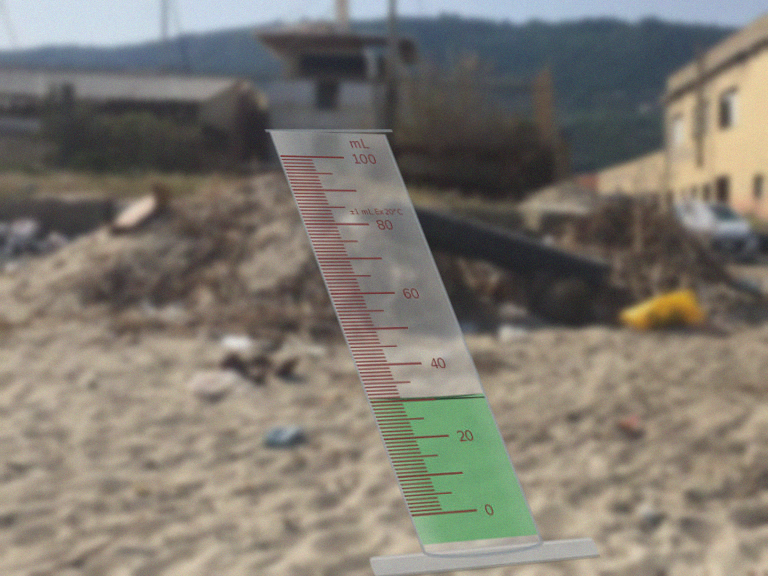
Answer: 30
